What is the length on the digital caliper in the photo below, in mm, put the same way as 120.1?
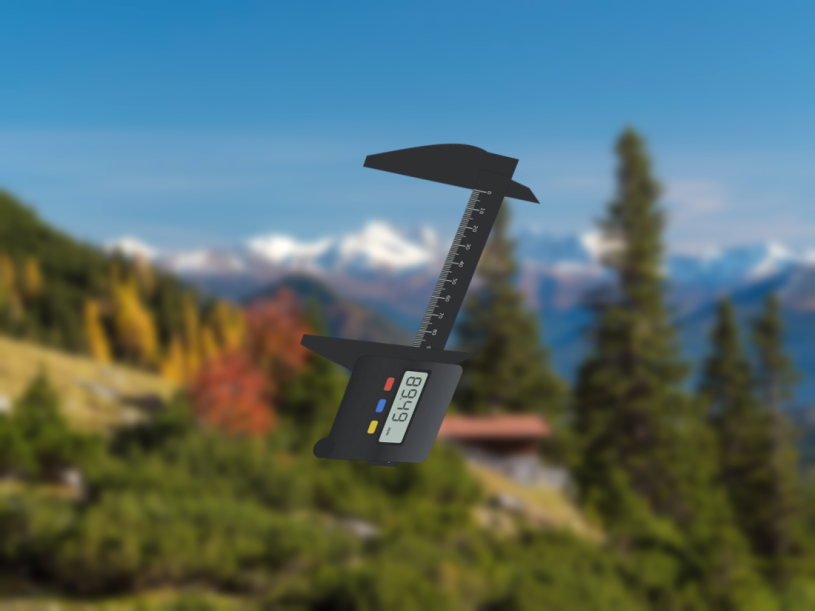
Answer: 89.49
